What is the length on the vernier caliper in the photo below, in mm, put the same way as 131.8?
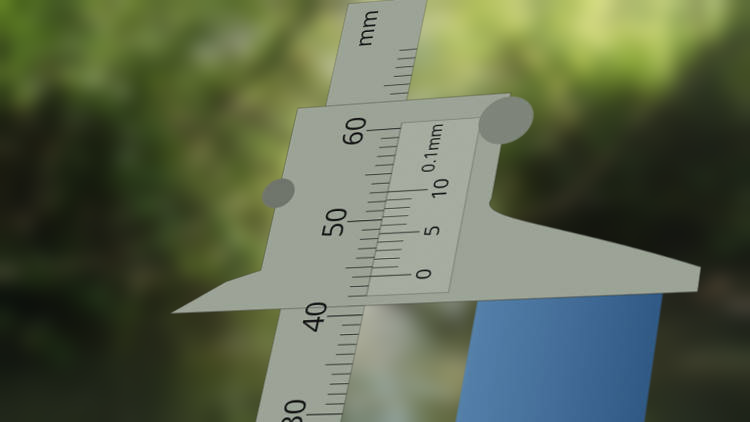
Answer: 44.0
